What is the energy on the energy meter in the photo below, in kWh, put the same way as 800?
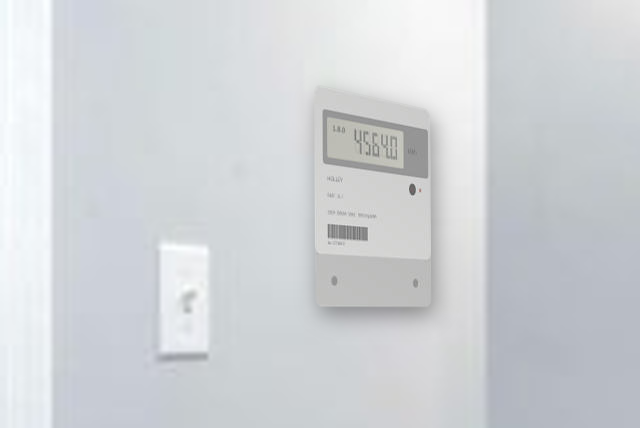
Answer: 4564.0
